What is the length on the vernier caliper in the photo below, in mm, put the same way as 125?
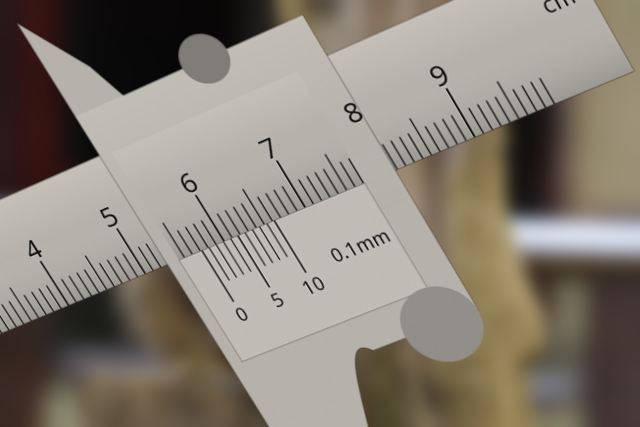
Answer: 57.2
